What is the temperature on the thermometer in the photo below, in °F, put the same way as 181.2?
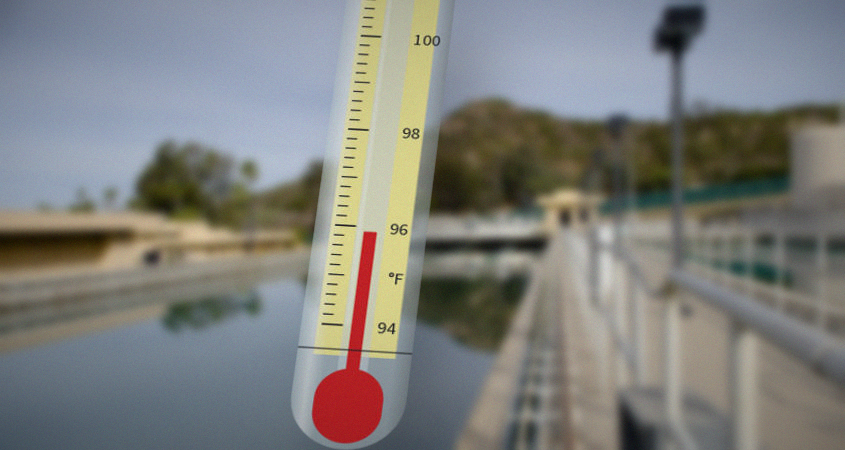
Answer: 95.9
